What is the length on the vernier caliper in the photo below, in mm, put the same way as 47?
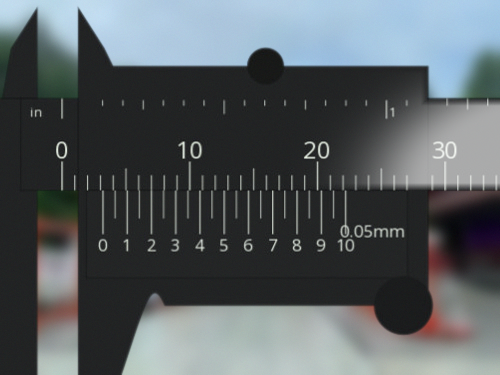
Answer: 3.2
